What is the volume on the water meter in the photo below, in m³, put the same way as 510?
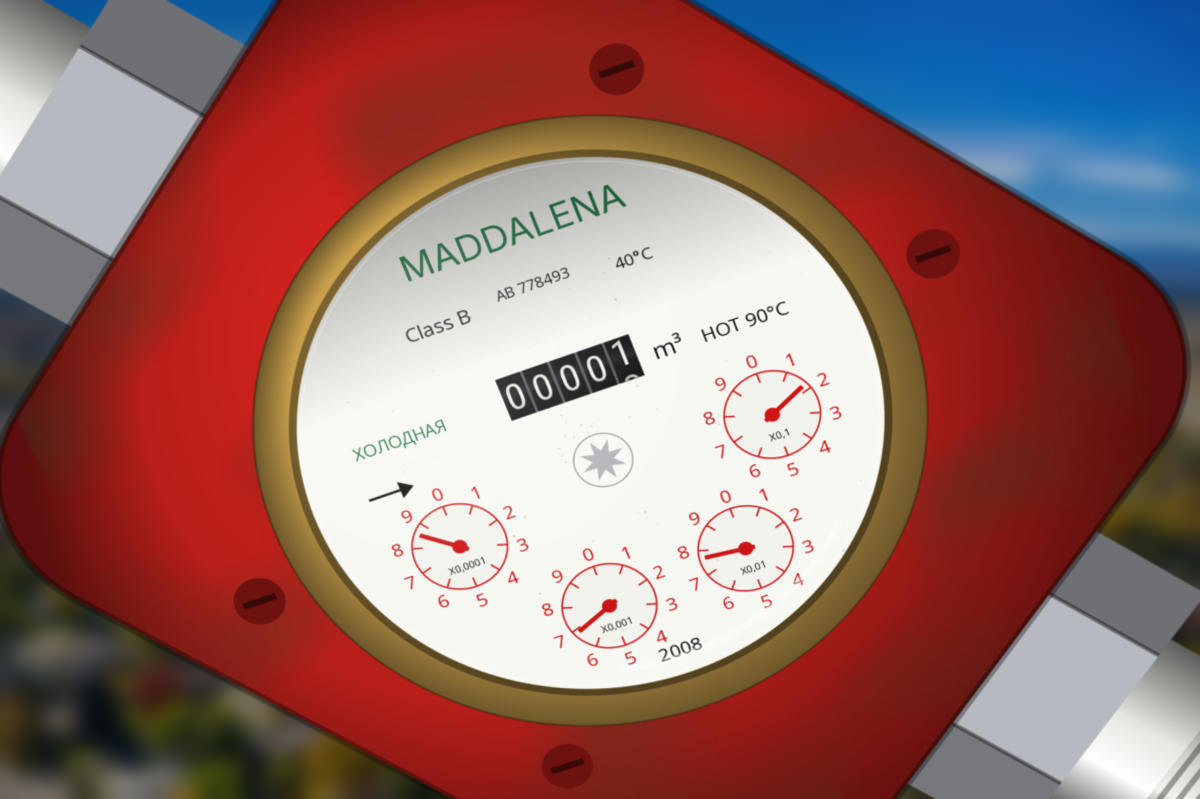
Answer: 1.1768
